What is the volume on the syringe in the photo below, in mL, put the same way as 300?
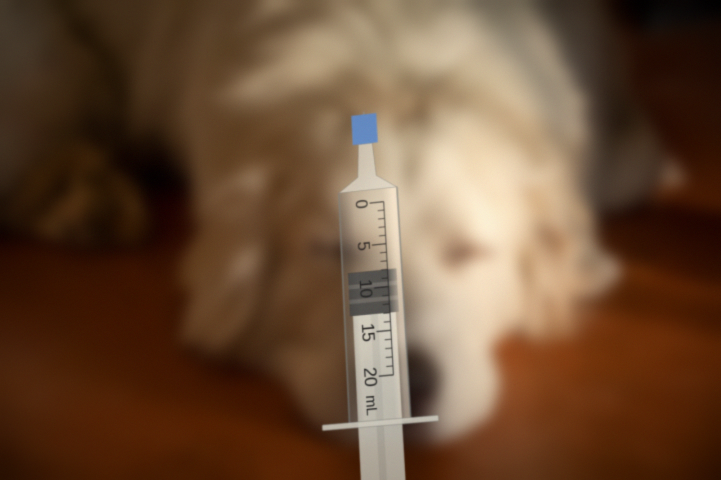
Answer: 8
